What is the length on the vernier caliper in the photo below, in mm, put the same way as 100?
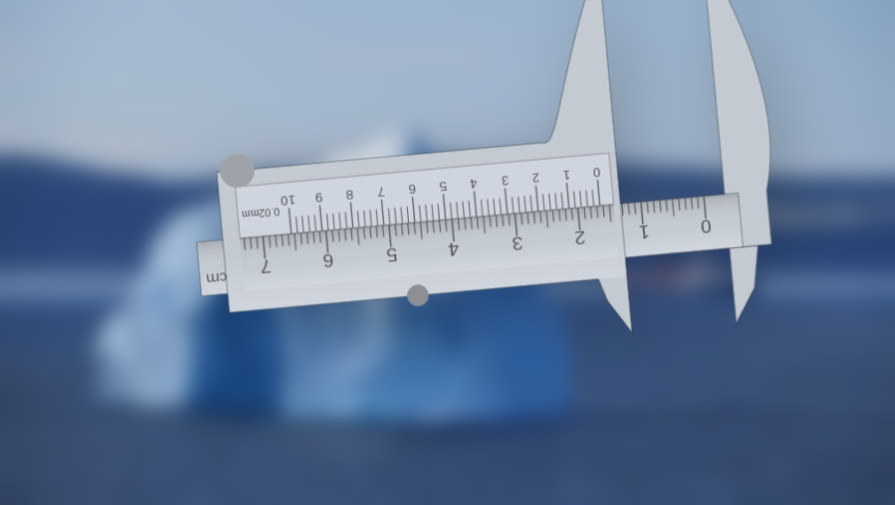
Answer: 16.5
